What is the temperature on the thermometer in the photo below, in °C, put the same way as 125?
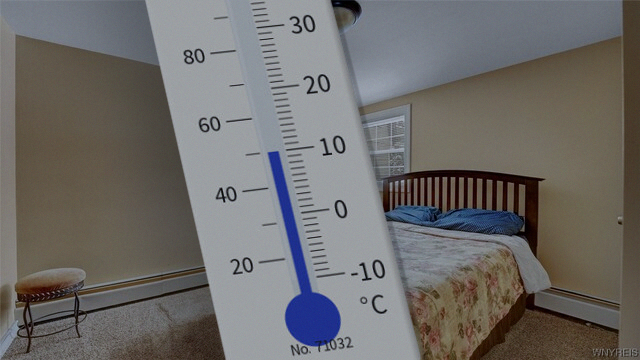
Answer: 10
